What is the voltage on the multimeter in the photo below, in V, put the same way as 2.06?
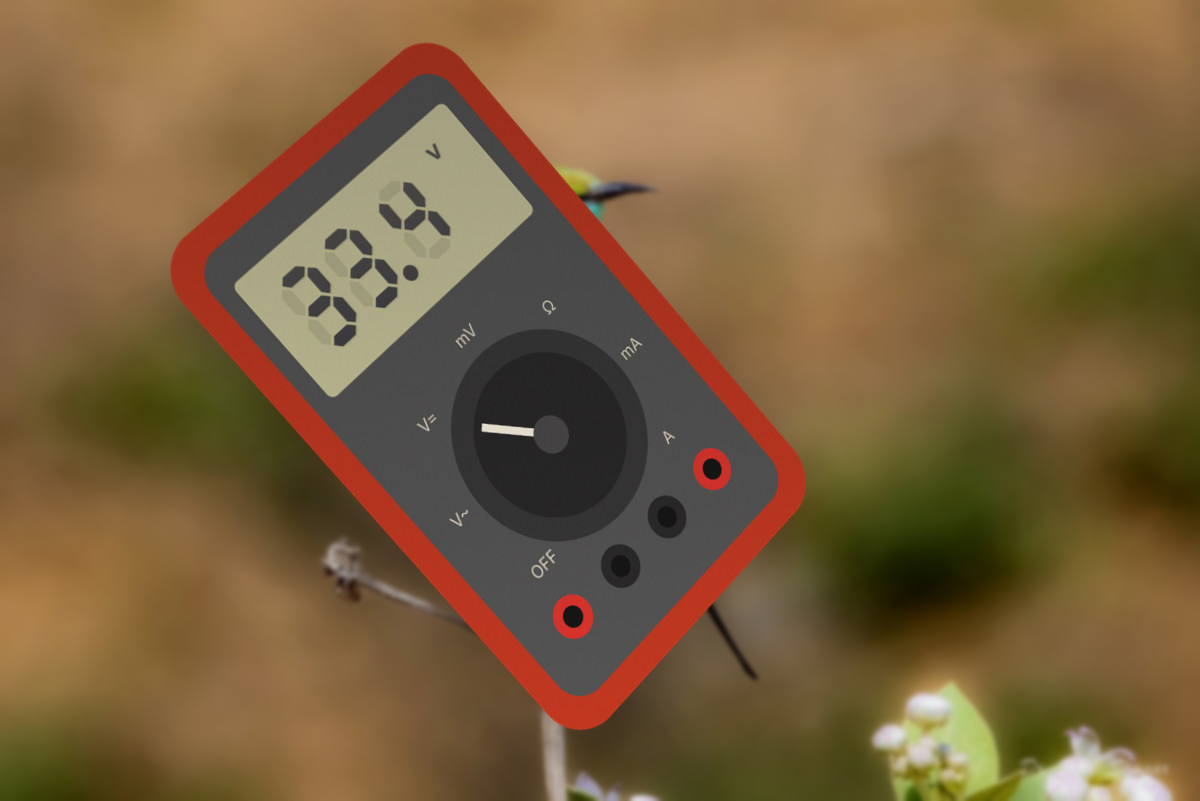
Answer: 33.4
